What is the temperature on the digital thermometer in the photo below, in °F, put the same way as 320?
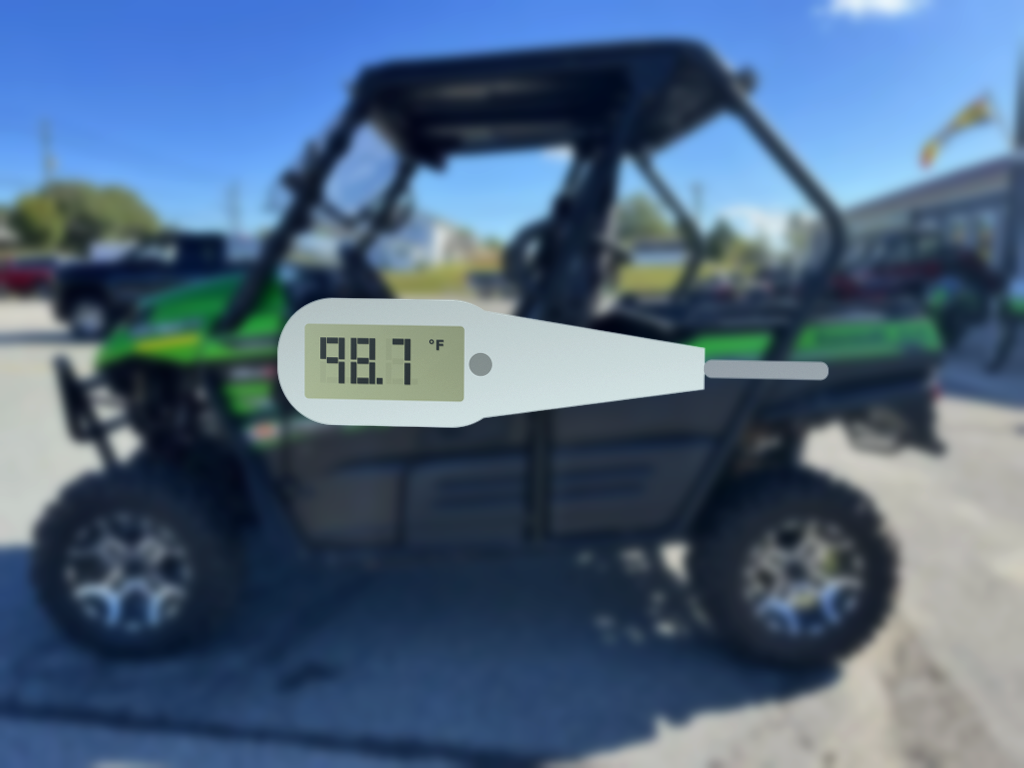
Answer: 98.7
